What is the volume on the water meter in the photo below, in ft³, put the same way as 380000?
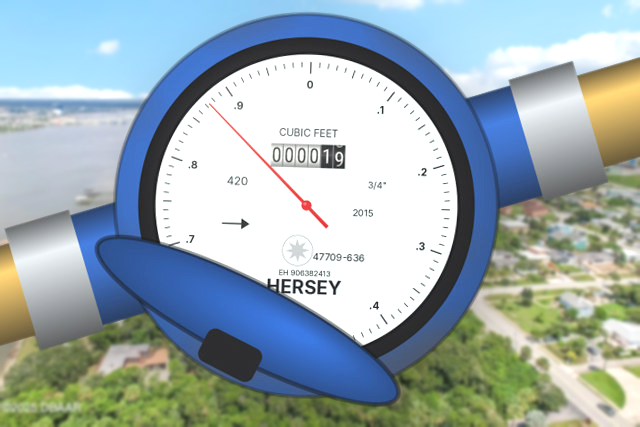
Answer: 18.87
